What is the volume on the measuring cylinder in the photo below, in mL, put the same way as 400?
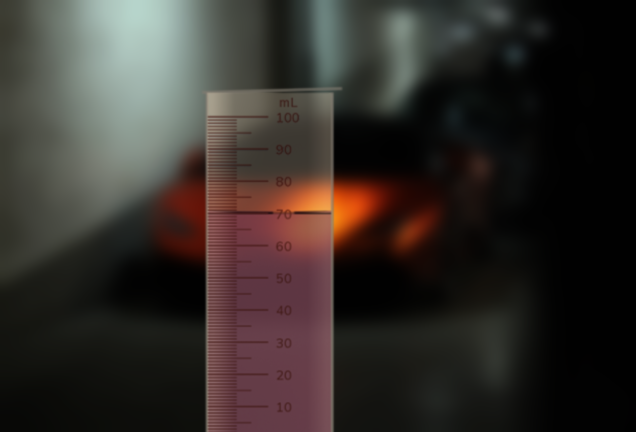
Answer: 70
